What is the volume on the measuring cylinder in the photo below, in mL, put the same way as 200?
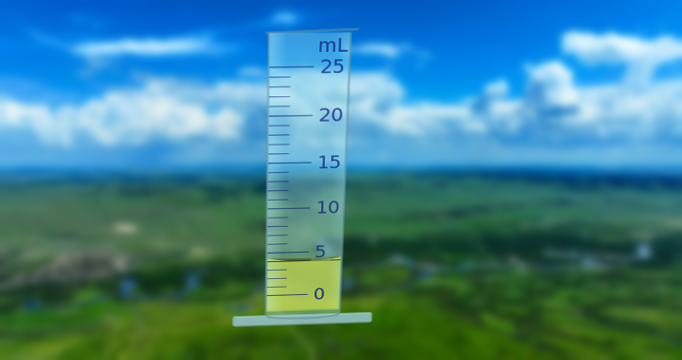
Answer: 4
